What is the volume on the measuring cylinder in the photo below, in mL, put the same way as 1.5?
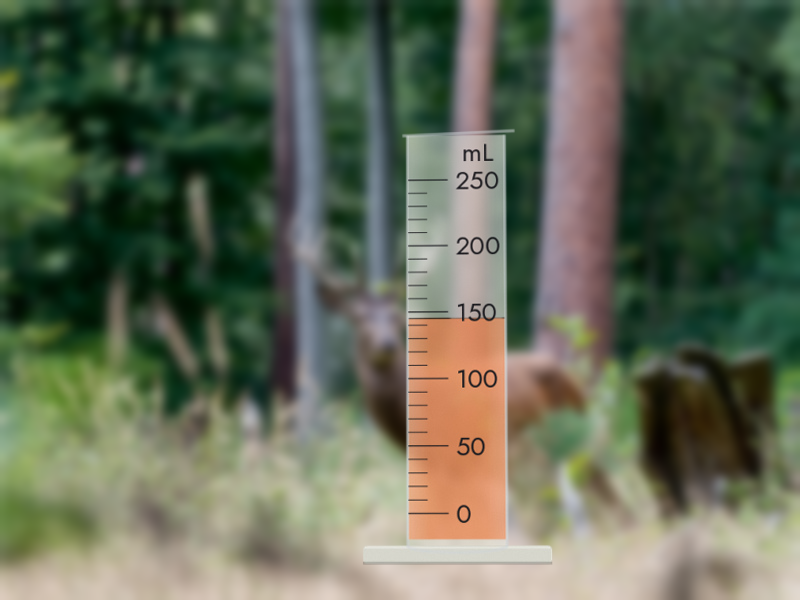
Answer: 145
